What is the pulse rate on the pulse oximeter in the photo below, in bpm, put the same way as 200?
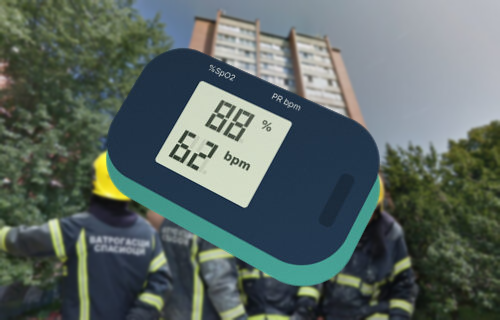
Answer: 62
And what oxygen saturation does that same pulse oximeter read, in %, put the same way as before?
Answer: 88
